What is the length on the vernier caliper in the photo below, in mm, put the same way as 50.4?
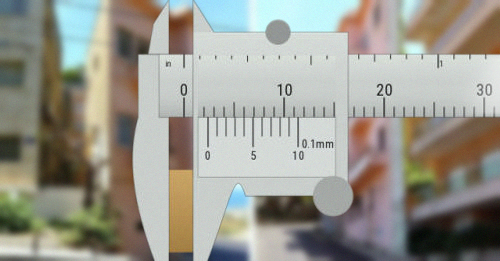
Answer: 2.4
